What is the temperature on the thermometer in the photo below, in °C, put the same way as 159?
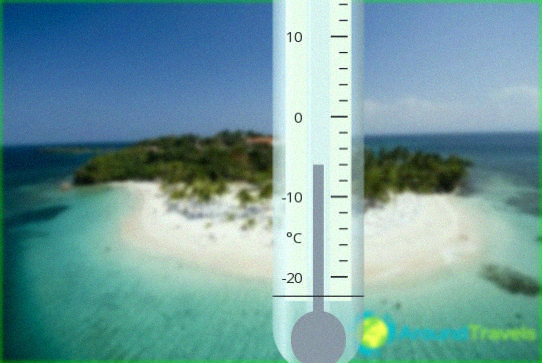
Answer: -6
